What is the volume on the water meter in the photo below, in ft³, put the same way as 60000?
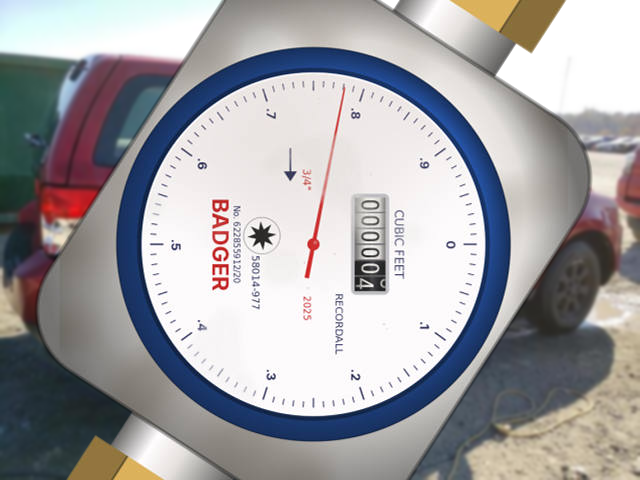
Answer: 3.78
